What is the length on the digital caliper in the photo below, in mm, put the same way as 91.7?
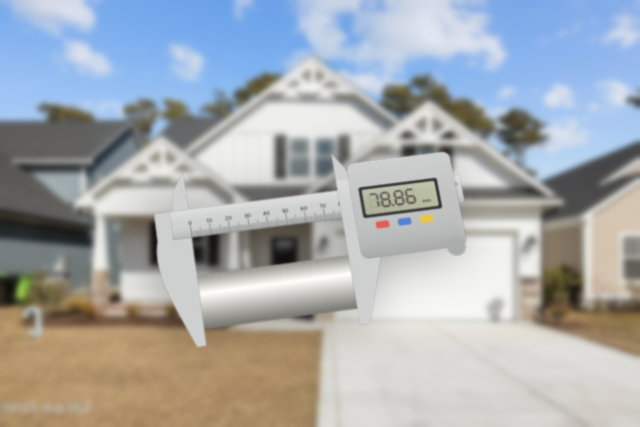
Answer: 78.86
